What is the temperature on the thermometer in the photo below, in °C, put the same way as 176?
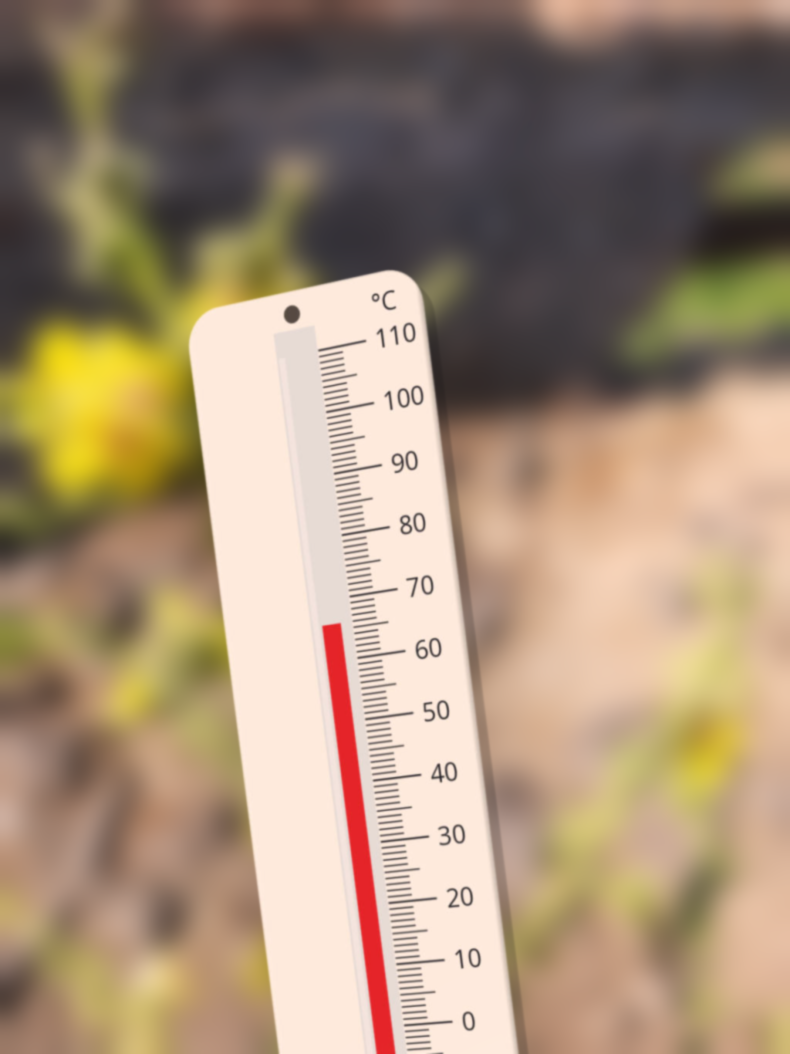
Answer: 66
